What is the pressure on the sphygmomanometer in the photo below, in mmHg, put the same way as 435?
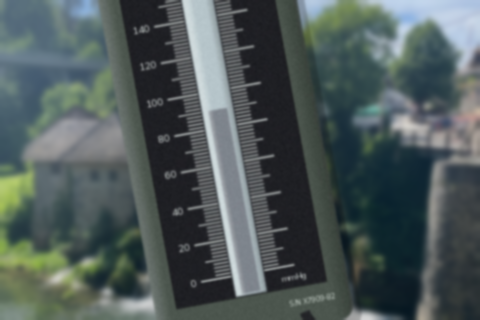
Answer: 90
